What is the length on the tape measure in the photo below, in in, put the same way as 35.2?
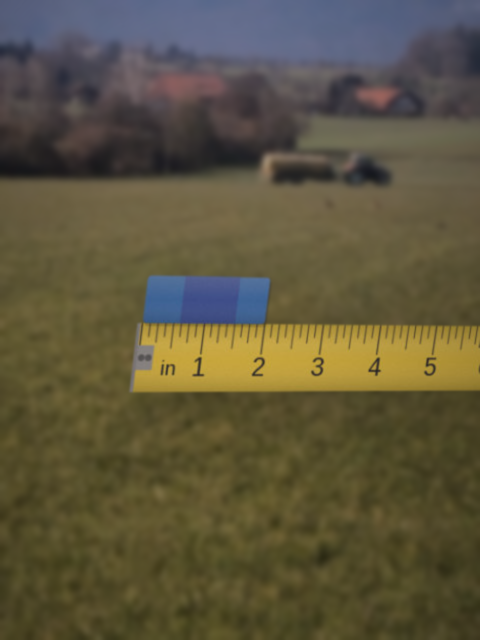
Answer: 2
